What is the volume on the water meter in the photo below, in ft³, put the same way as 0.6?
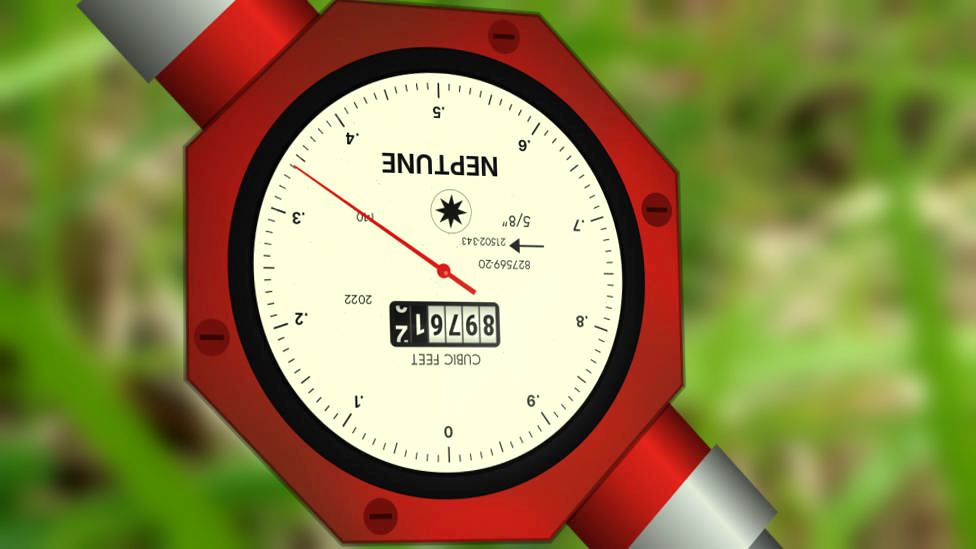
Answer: 897612.34
